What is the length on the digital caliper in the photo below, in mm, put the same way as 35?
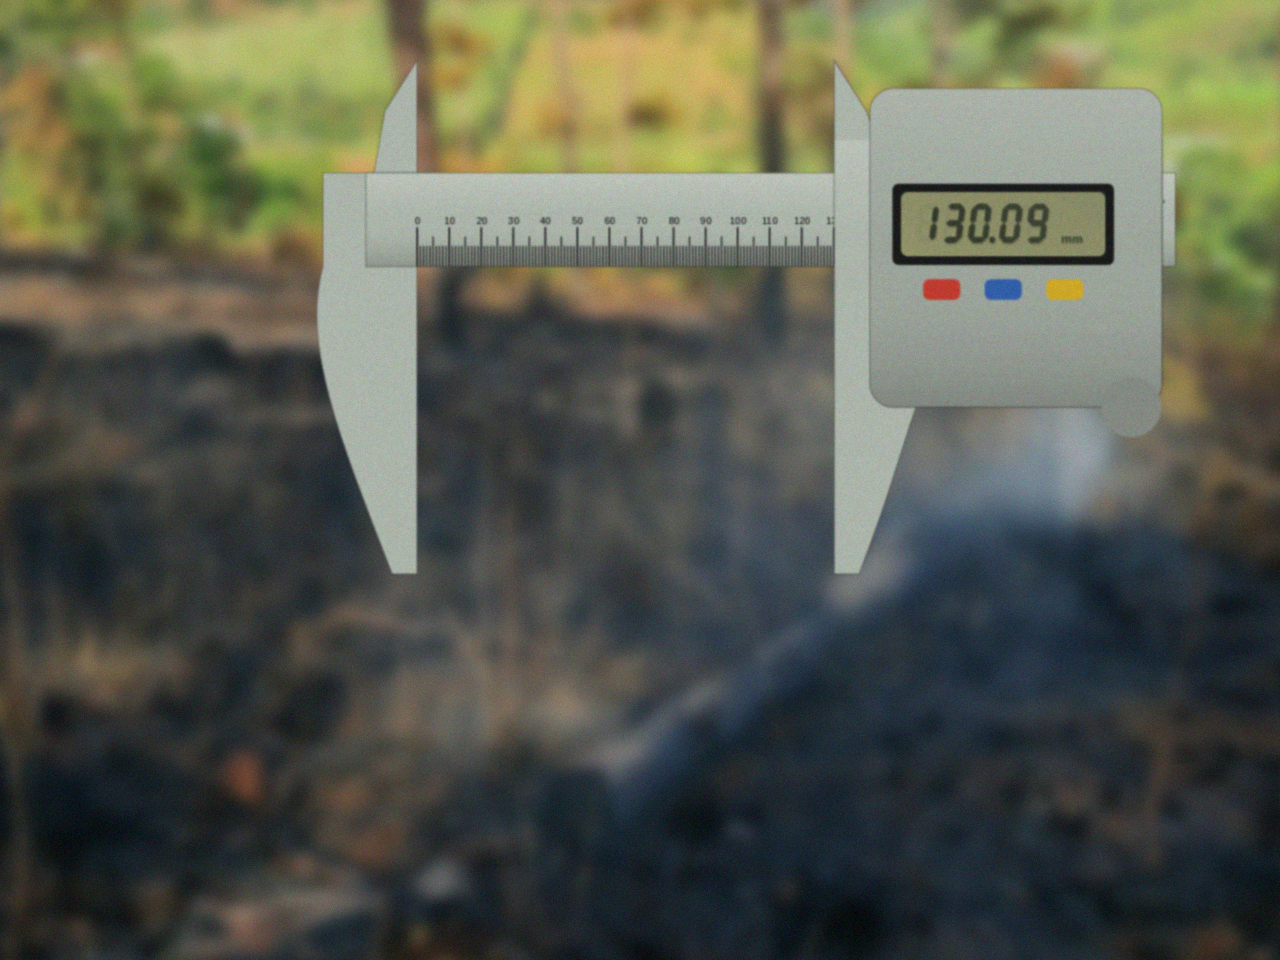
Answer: 130.09
